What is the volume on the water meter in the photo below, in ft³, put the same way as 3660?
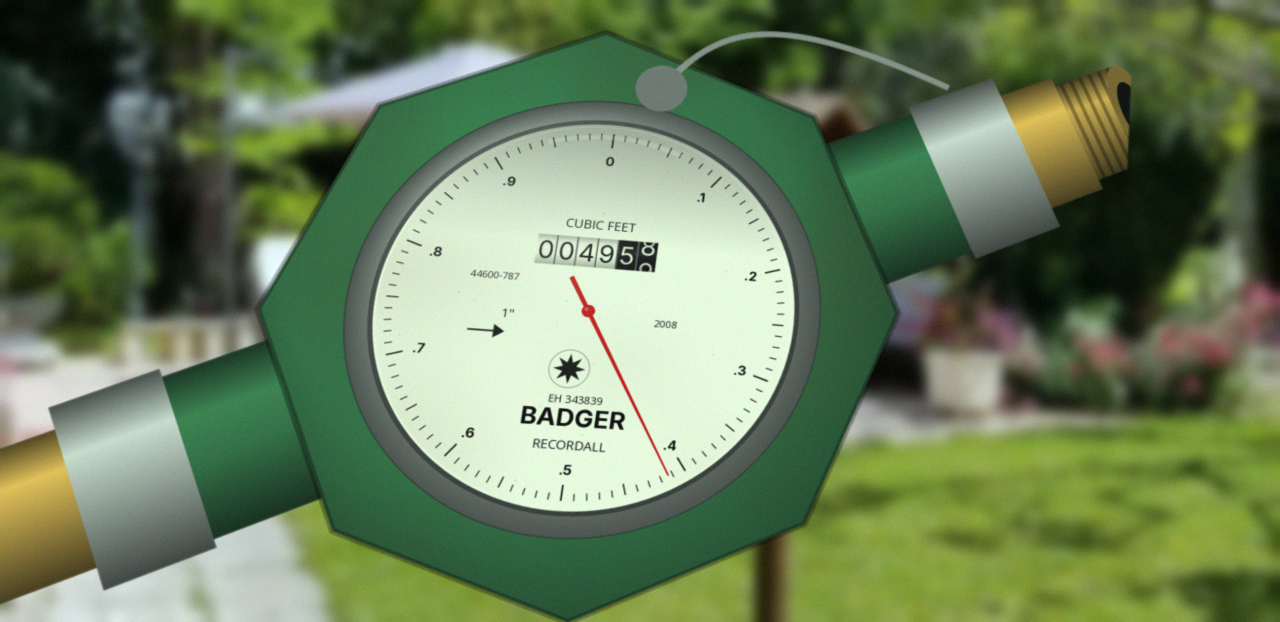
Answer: 4958.41
